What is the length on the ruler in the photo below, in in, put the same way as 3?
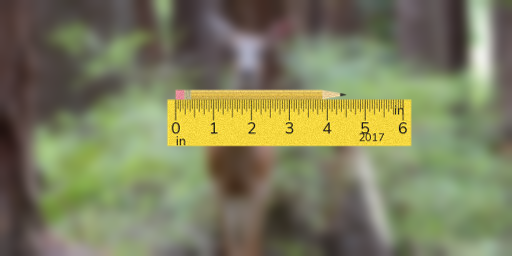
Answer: 4.5
